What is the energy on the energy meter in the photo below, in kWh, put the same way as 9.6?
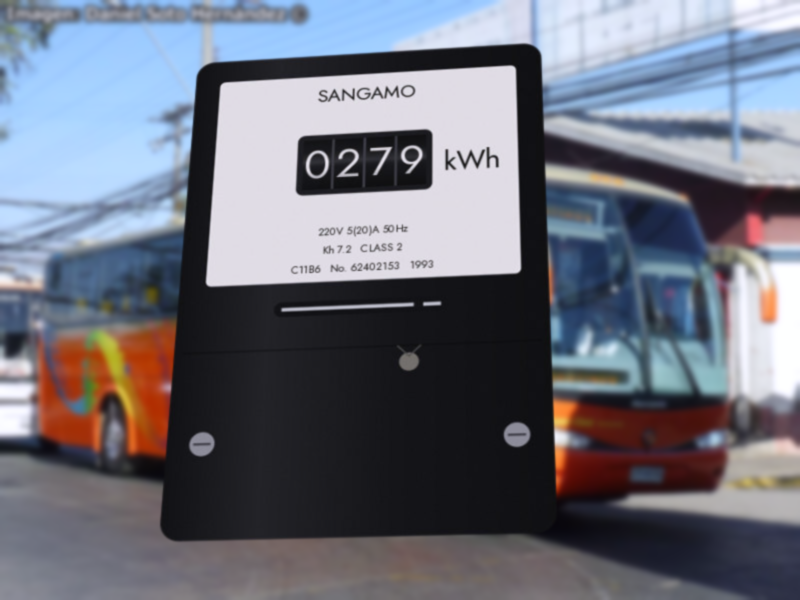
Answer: 279
